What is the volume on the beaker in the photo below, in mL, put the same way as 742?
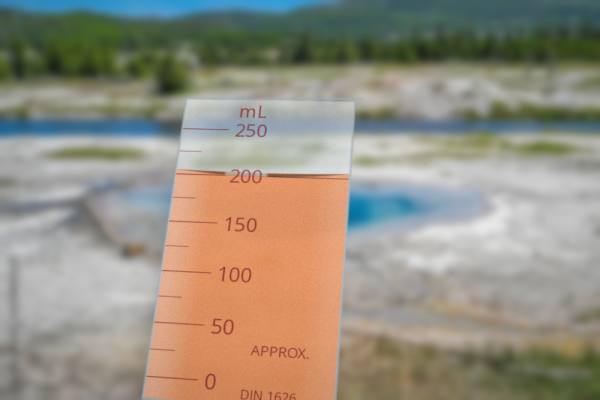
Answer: 200
